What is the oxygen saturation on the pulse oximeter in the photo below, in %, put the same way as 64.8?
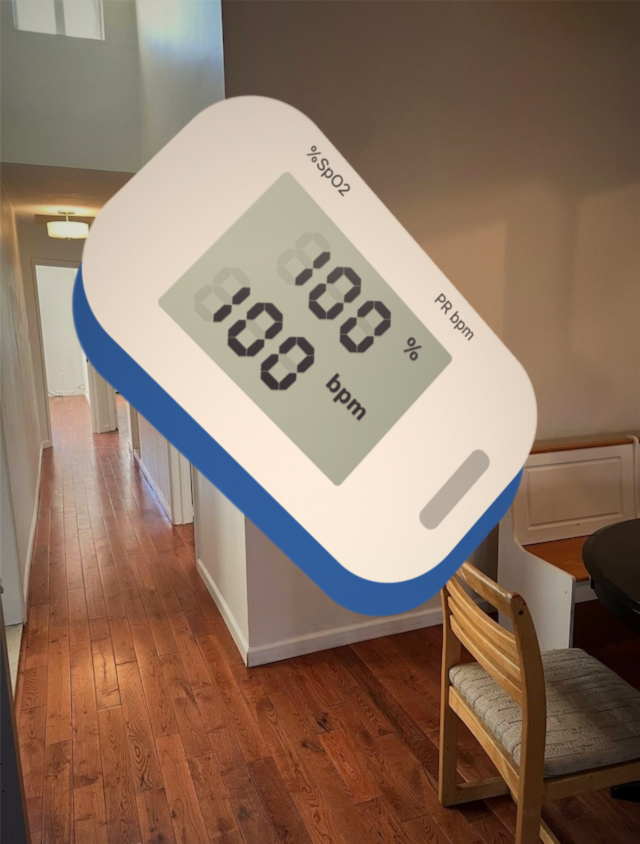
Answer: 100
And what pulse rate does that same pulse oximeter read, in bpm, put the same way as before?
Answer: 100
